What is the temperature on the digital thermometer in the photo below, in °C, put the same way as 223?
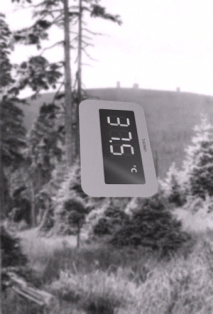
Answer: 37.5
